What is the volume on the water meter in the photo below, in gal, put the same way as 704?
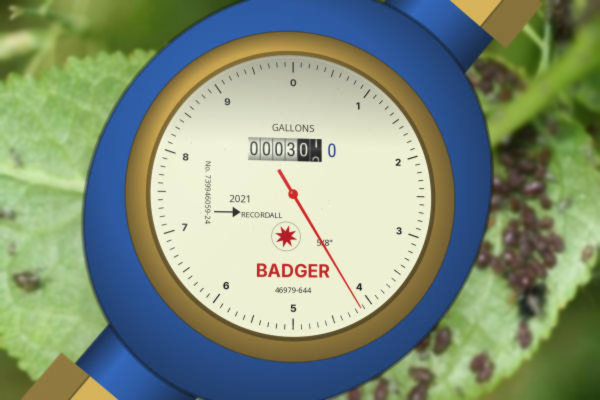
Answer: 3014.1
